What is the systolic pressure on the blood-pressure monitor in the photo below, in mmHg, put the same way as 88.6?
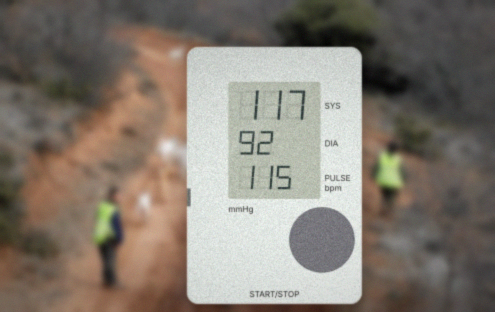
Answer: 117
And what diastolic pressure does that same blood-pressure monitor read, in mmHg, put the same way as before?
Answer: 92
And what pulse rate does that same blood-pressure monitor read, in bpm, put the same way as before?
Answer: 115
